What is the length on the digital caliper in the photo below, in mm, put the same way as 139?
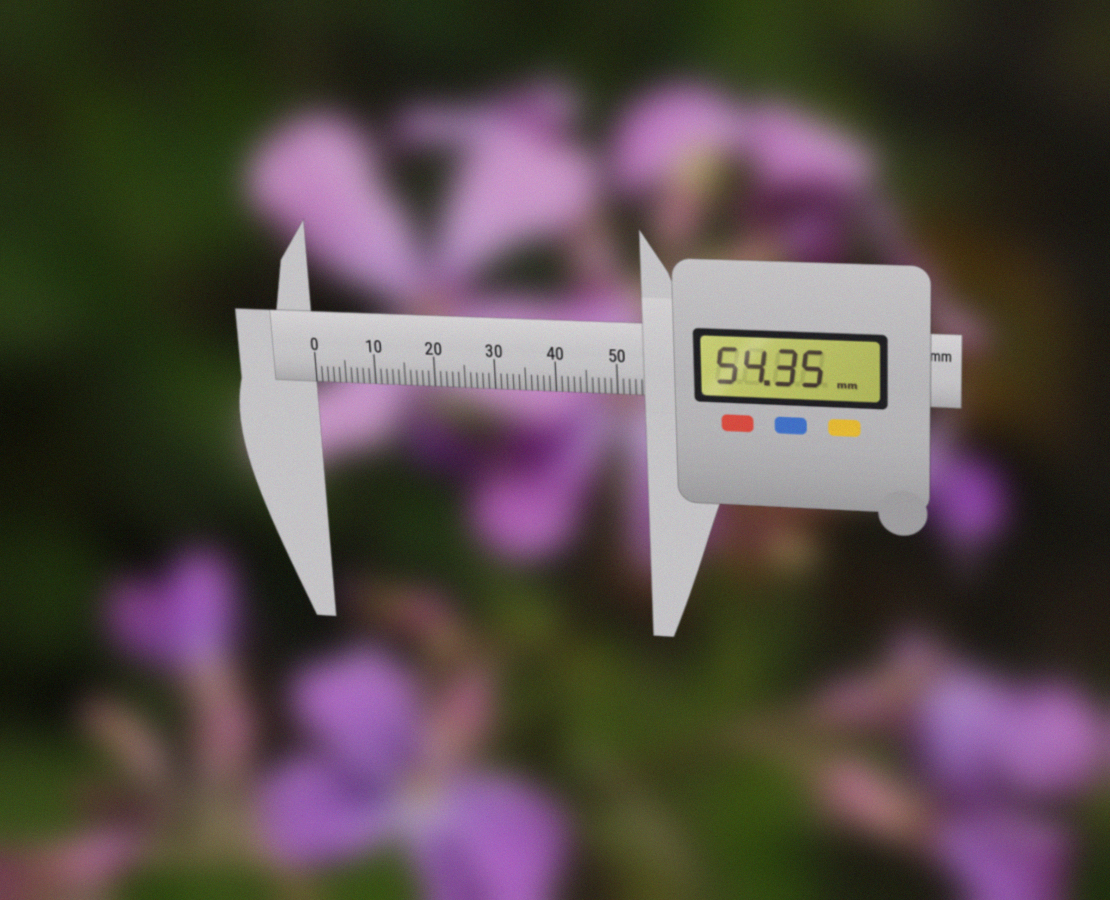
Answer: 54.35
